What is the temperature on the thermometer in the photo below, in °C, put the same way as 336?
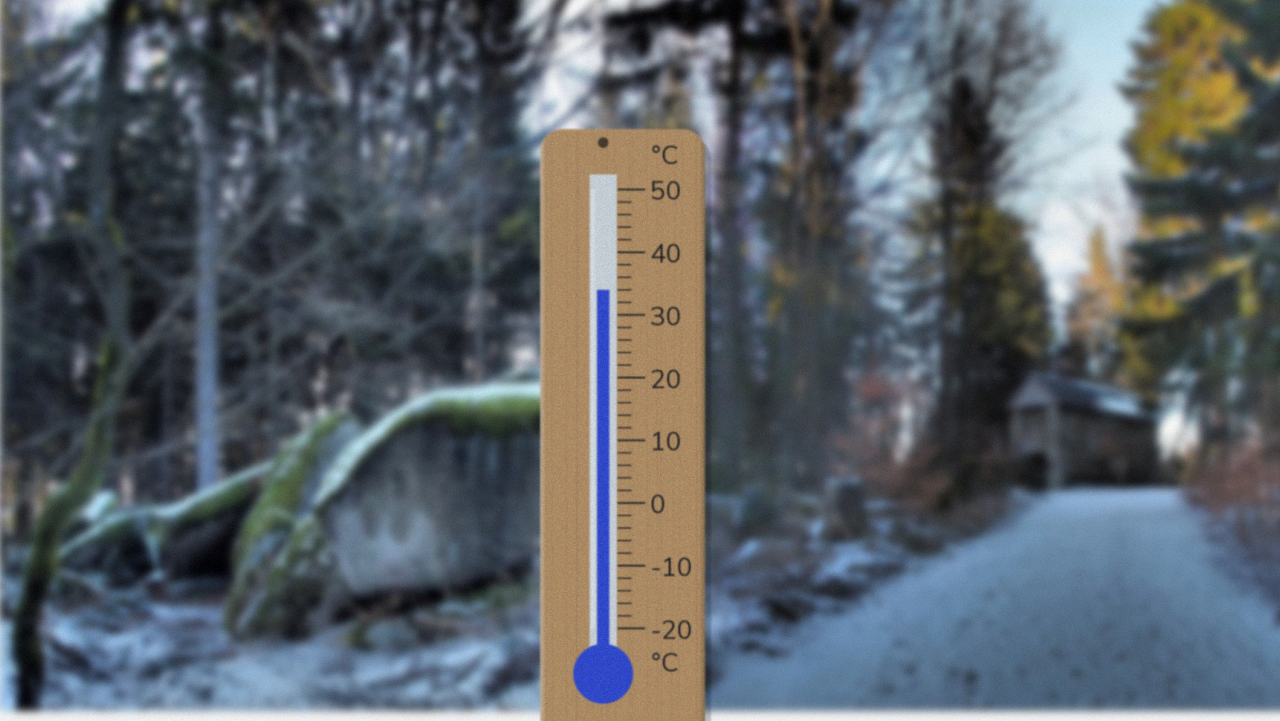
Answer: 34
